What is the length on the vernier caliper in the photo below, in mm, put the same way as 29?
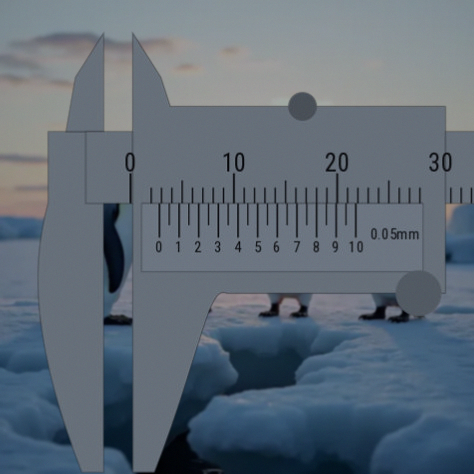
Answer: 2.8
